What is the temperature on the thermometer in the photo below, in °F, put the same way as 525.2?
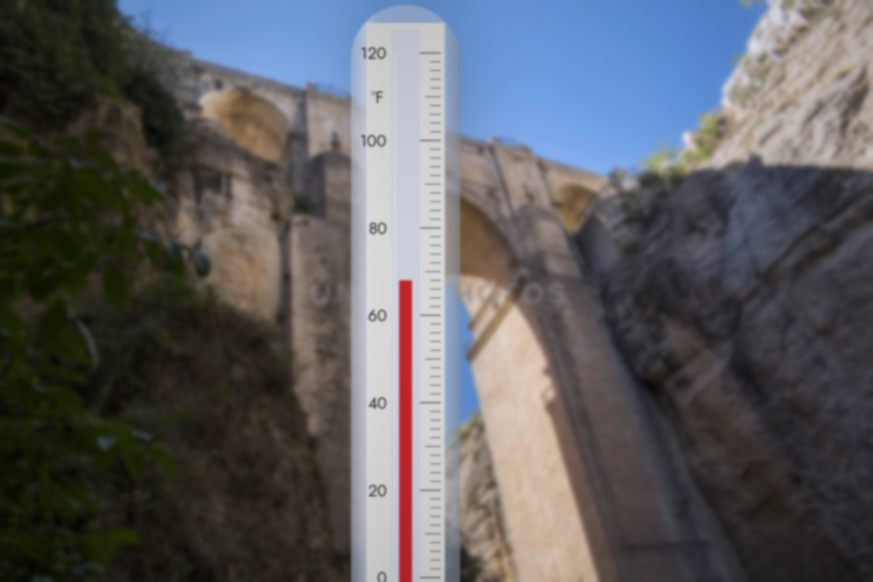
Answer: 68
